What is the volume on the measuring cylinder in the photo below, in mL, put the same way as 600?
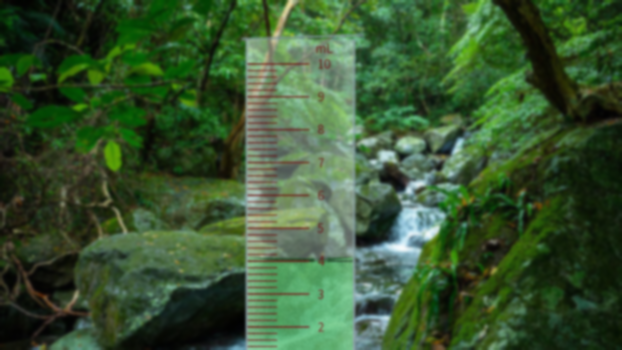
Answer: 4
